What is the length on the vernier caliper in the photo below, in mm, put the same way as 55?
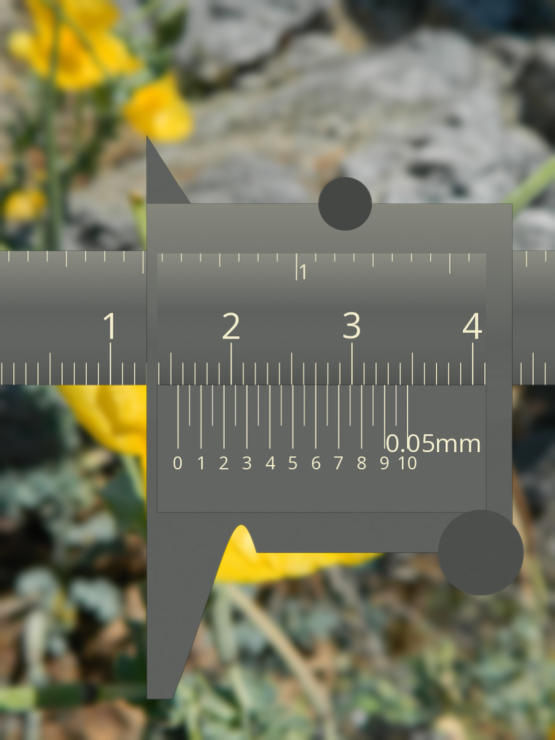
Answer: 15.6
